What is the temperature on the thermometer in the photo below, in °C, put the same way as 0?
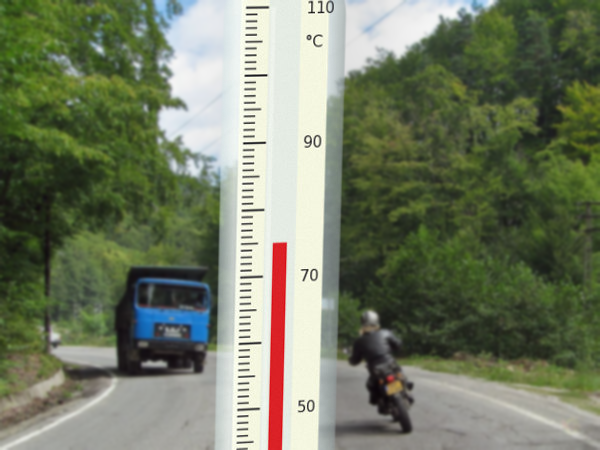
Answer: 75
